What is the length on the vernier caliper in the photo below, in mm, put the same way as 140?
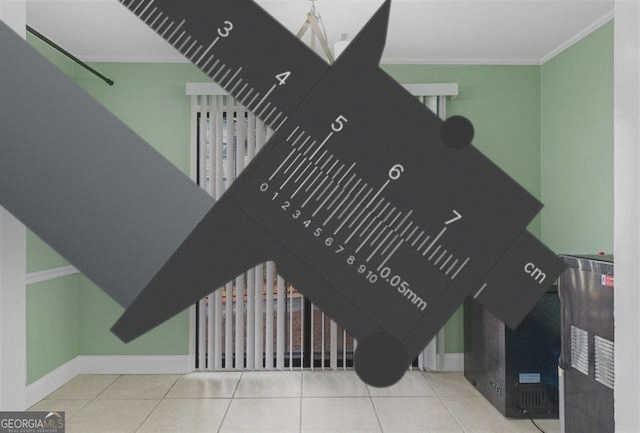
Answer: 47.6
